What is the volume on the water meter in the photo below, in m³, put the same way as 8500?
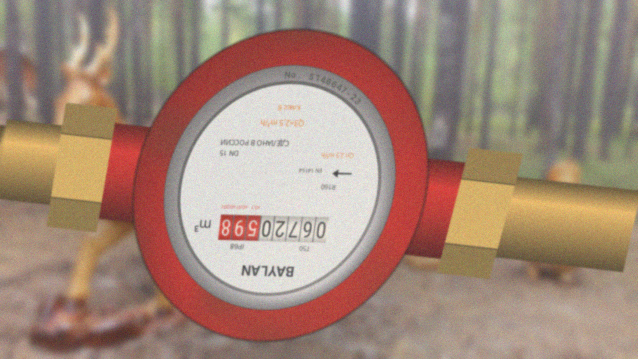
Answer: 6720.598
